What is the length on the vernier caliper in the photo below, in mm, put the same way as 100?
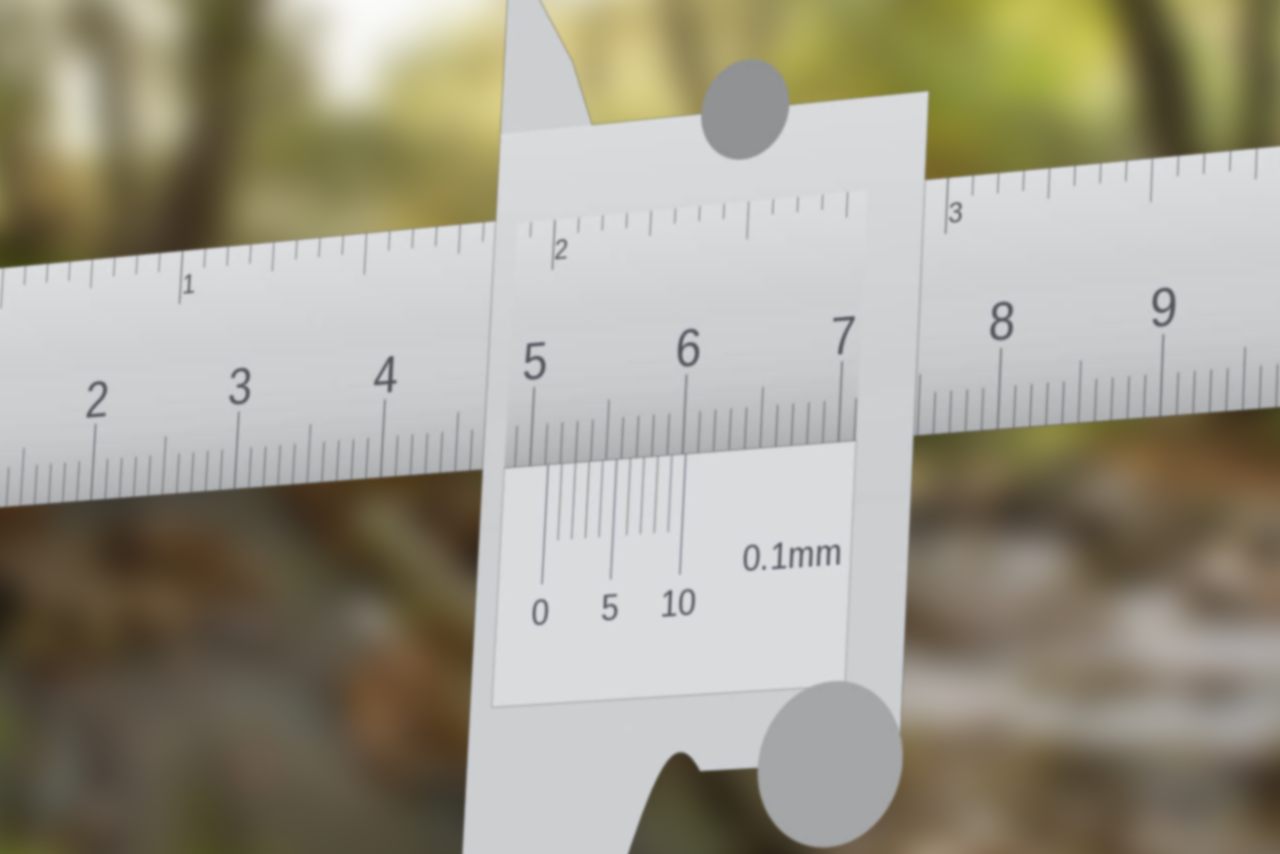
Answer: 51.2
